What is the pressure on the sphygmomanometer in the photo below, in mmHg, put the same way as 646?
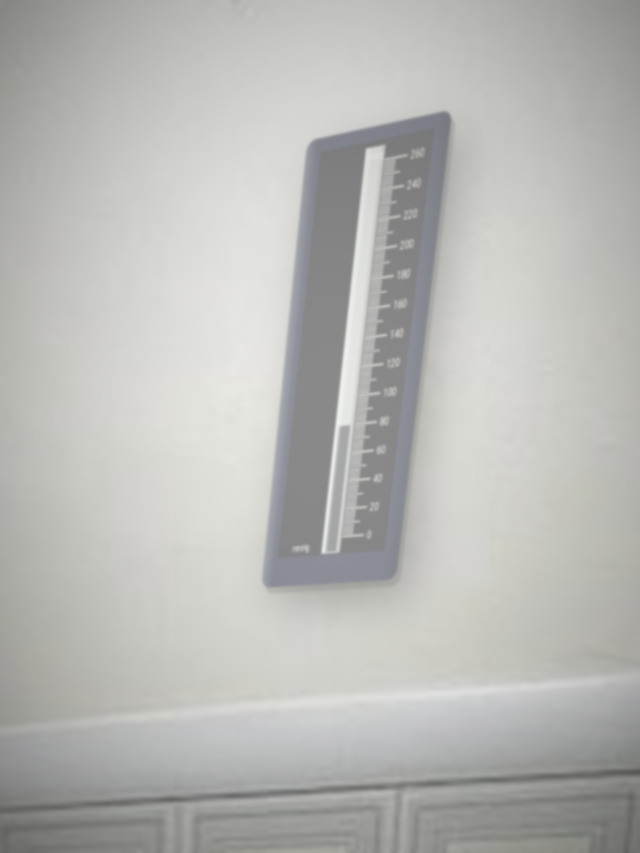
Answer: 80
